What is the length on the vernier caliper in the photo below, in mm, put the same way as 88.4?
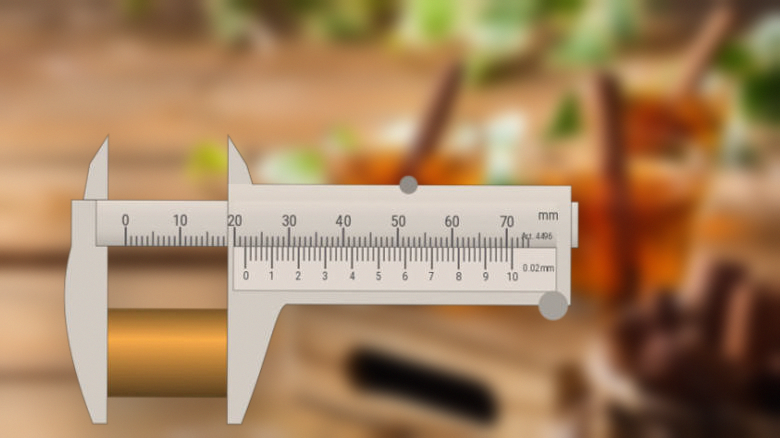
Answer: 22.0
